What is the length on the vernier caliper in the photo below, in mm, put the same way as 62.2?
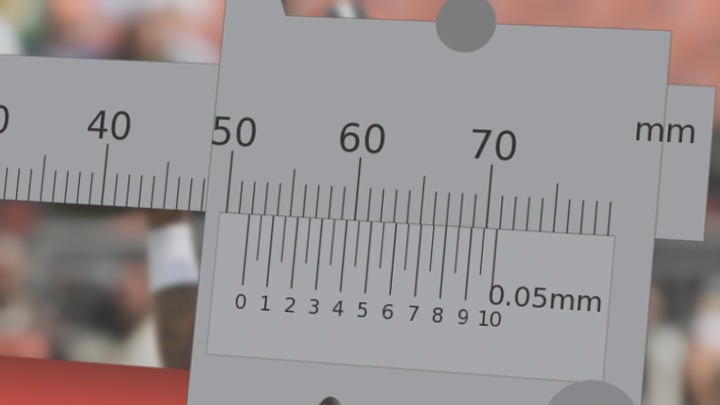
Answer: 51.8
